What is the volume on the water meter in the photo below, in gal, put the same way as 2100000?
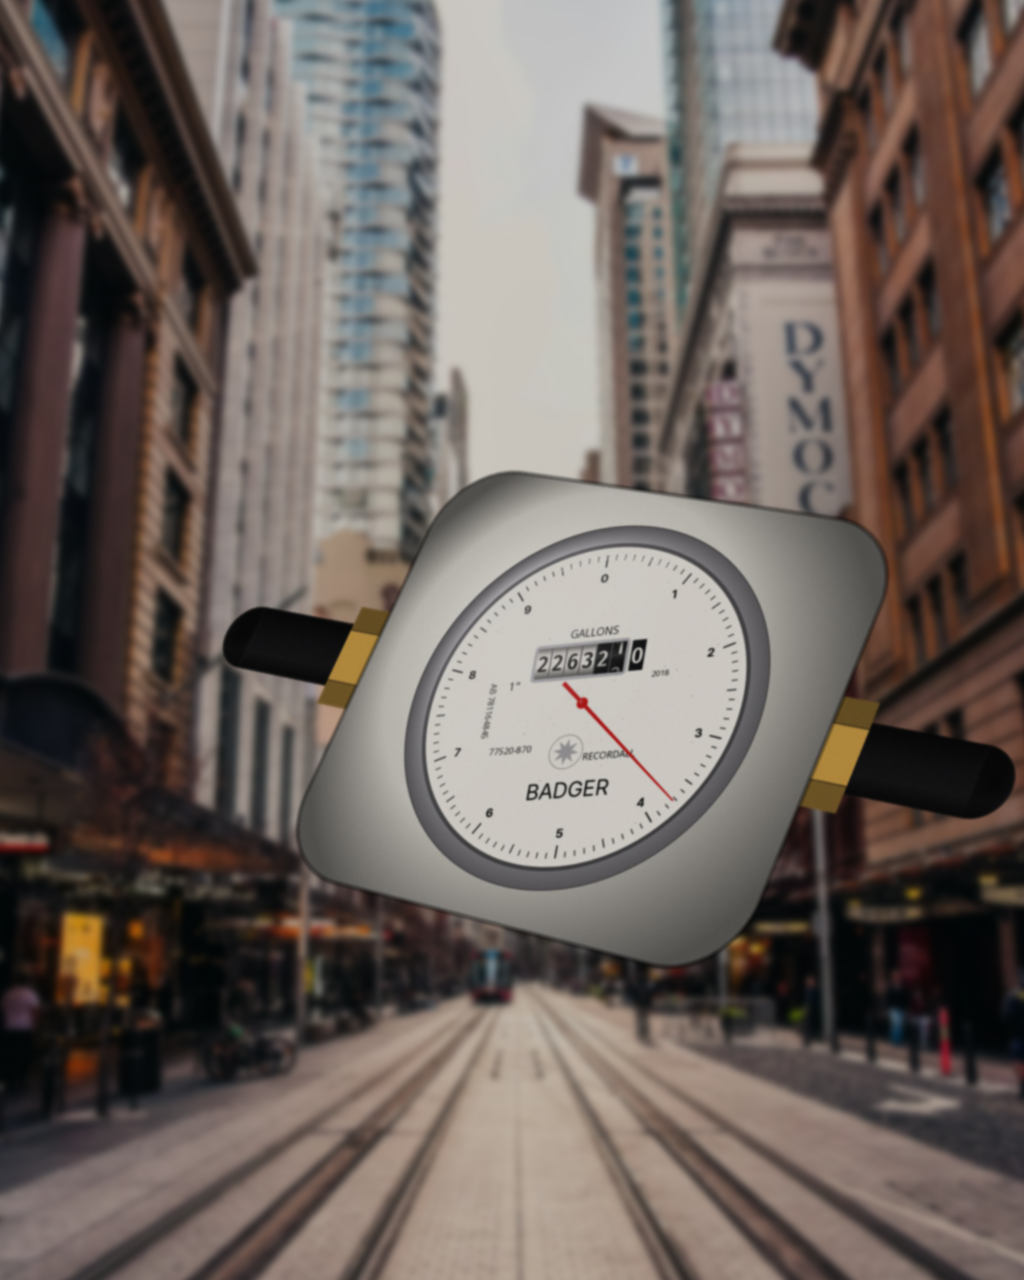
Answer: 2263213.7
